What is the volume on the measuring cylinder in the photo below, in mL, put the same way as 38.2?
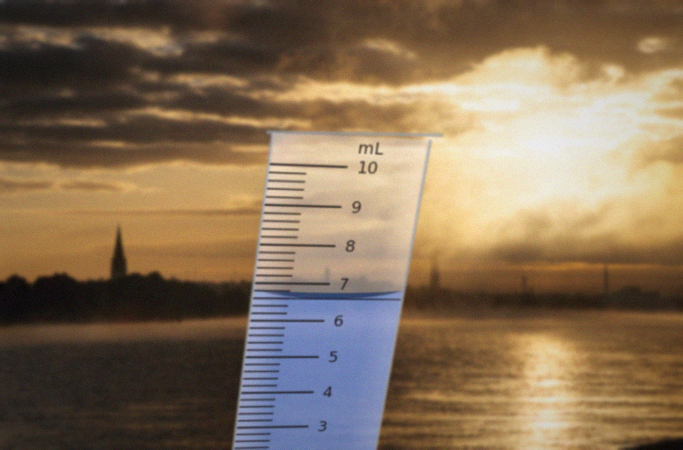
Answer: 6.6
